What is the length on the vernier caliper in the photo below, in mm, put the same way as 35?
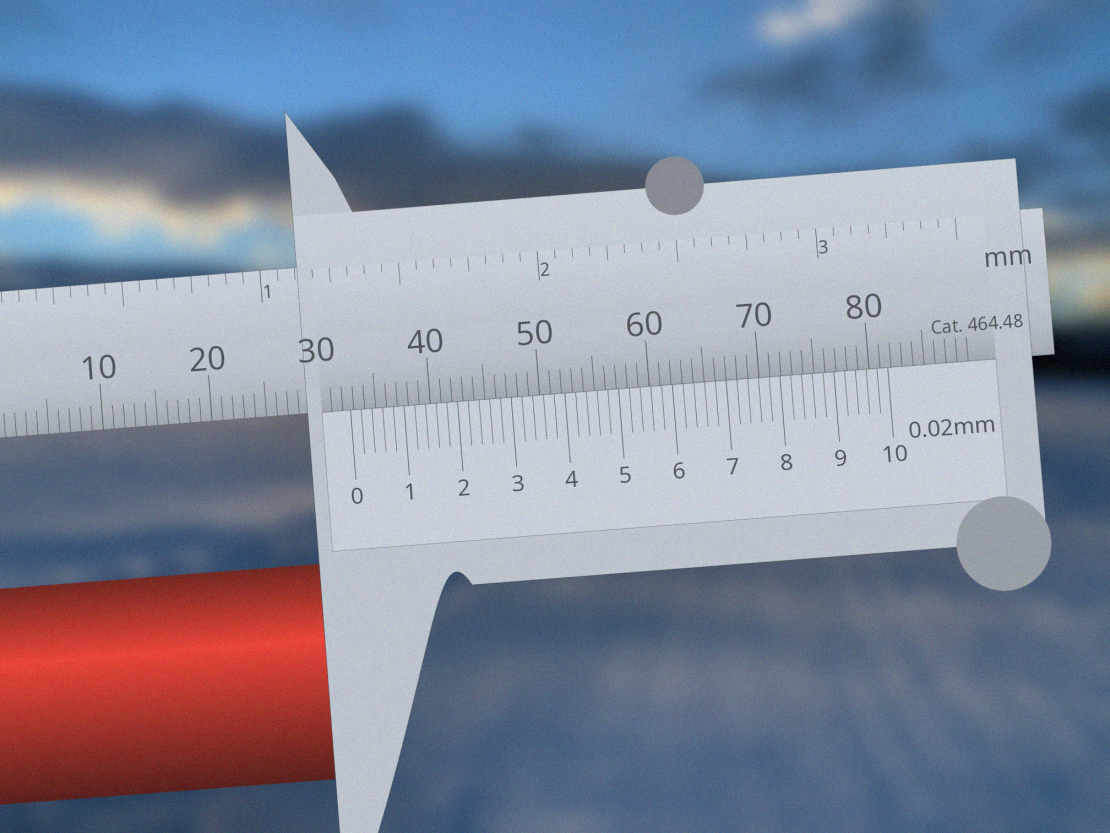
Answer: 32.7
